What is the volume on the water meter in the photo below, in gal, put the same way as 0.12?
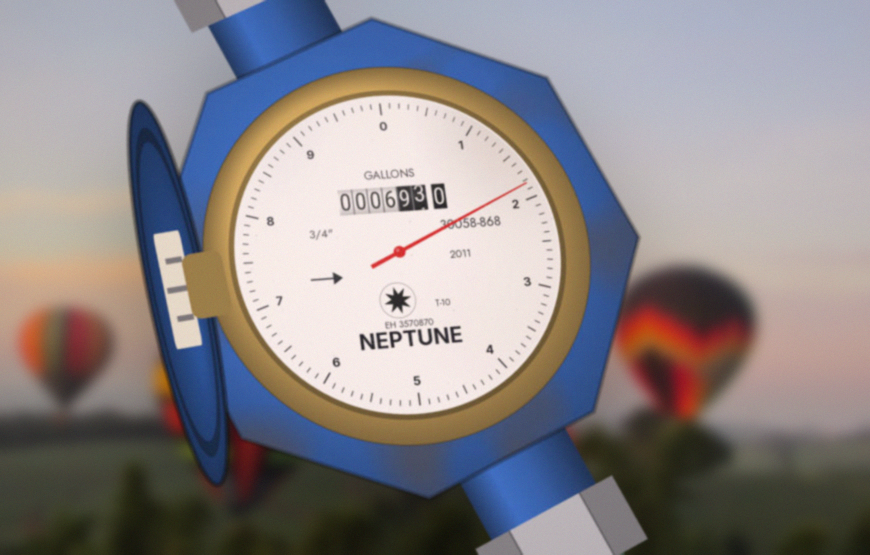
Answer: 6931.8
